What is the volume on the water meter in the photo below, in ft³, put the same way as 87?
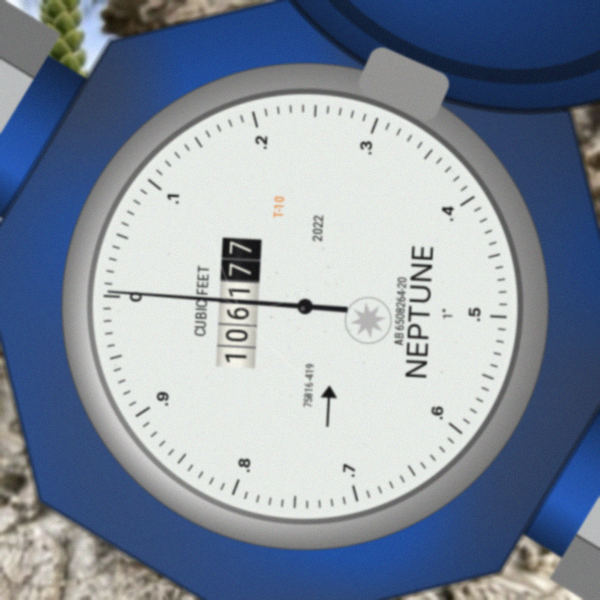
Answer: 106177.00
